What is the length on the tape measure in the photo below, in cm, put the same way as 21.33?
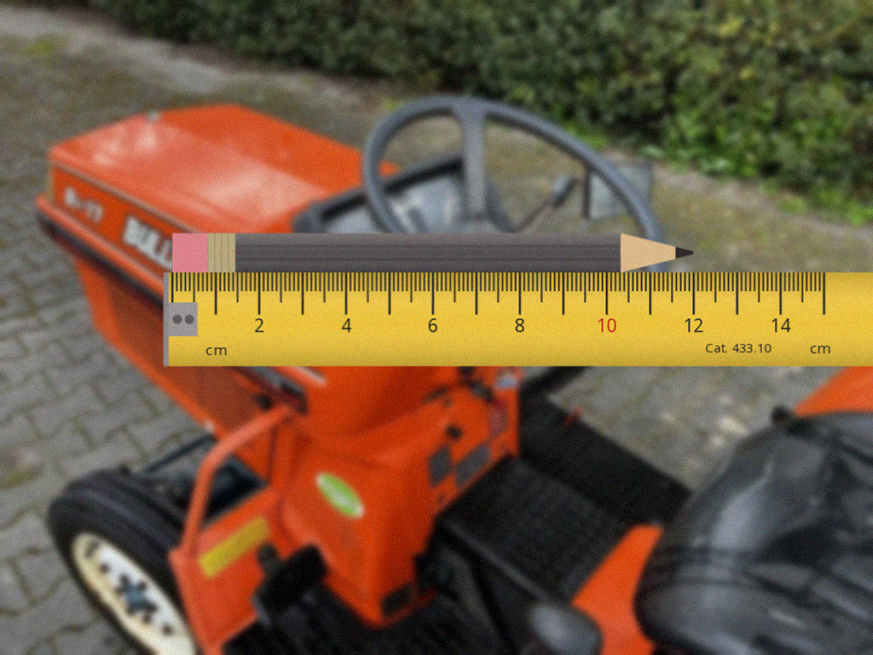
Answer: 12
